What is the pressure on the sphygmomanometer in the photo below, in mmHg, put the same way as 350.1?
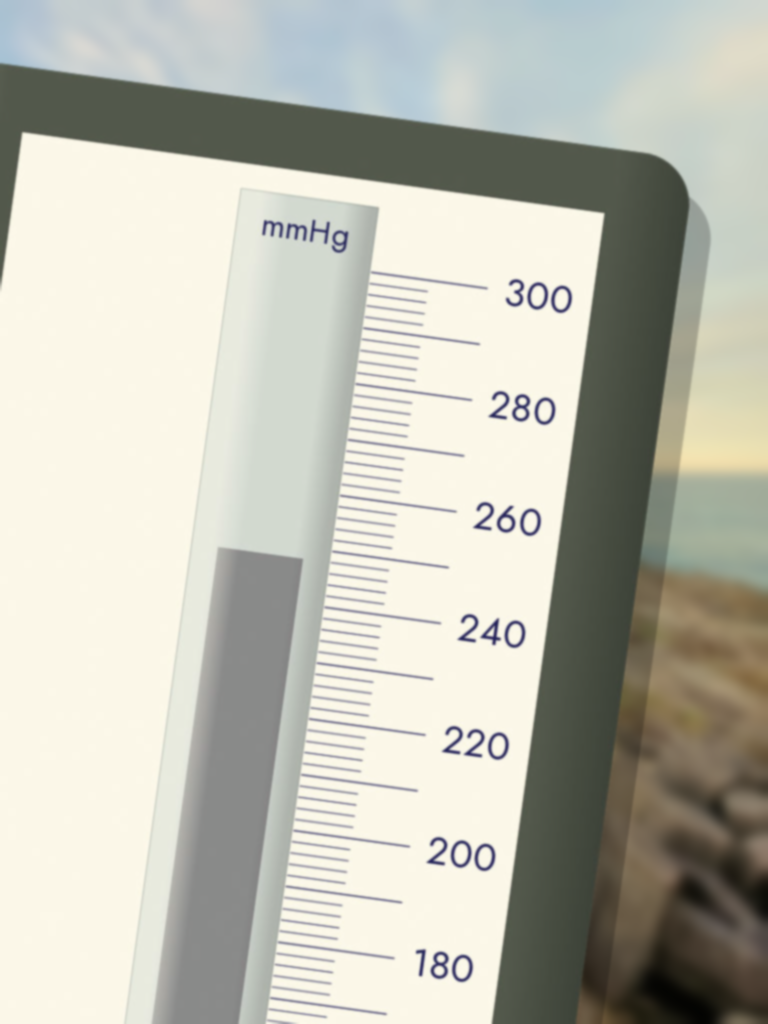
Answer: 248
